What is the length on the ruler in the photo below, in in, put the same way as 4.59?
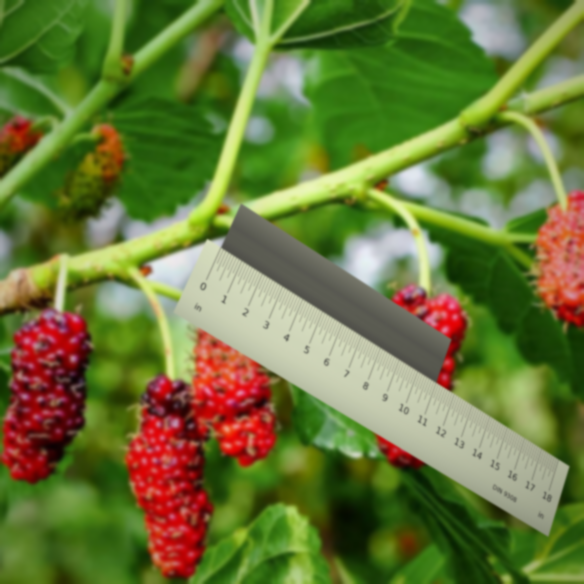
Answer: 11
